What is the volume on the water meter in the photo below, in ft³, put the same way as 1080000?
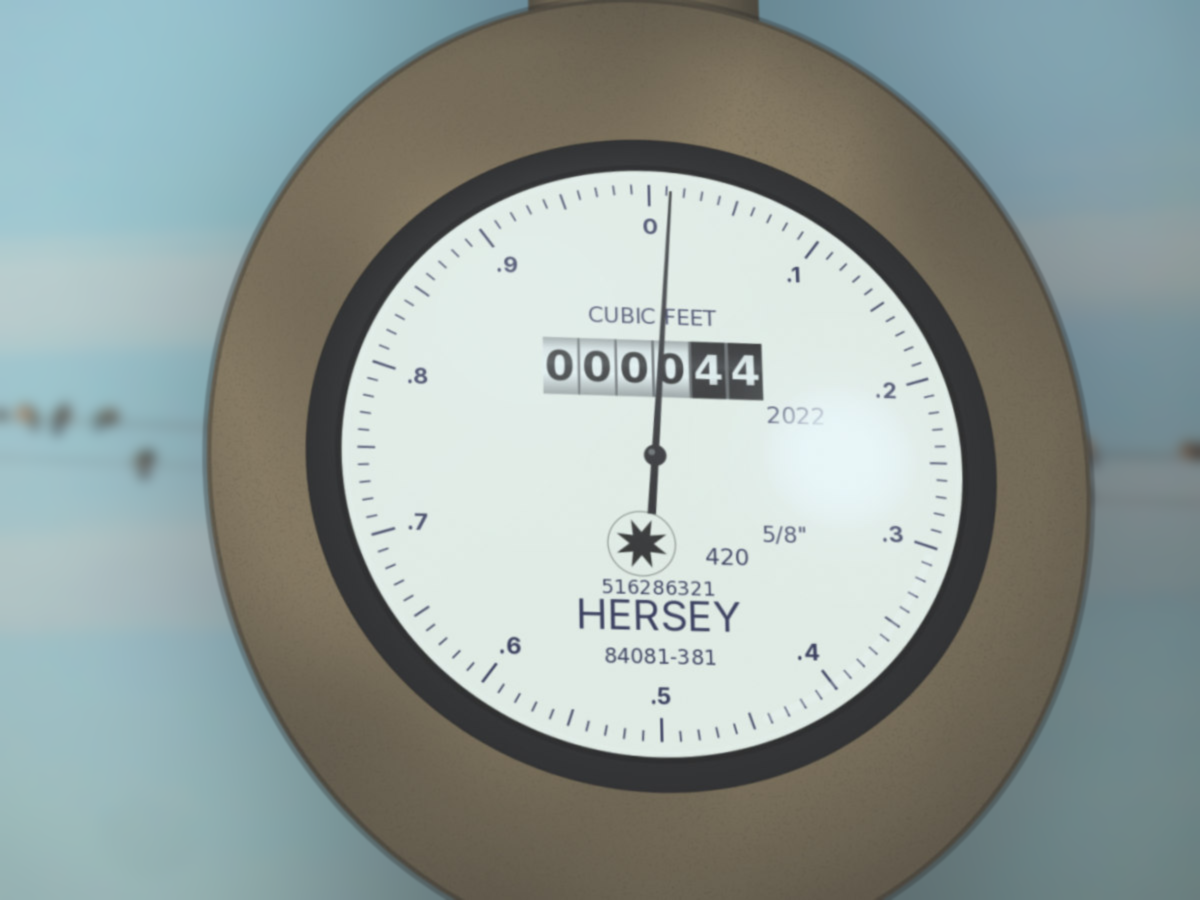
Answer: 44.01
